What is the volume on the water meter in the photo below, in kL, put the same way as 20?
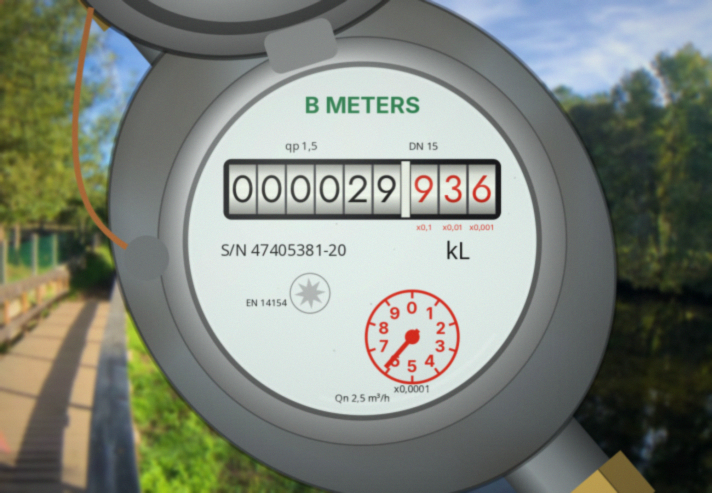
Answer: 29.9366
